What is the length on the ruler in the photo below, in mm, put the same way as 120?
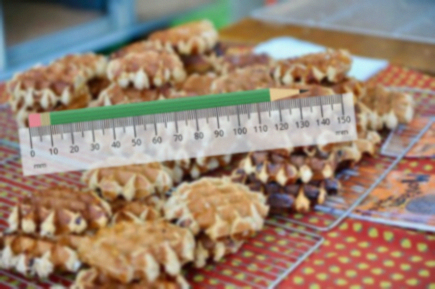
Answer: 135
